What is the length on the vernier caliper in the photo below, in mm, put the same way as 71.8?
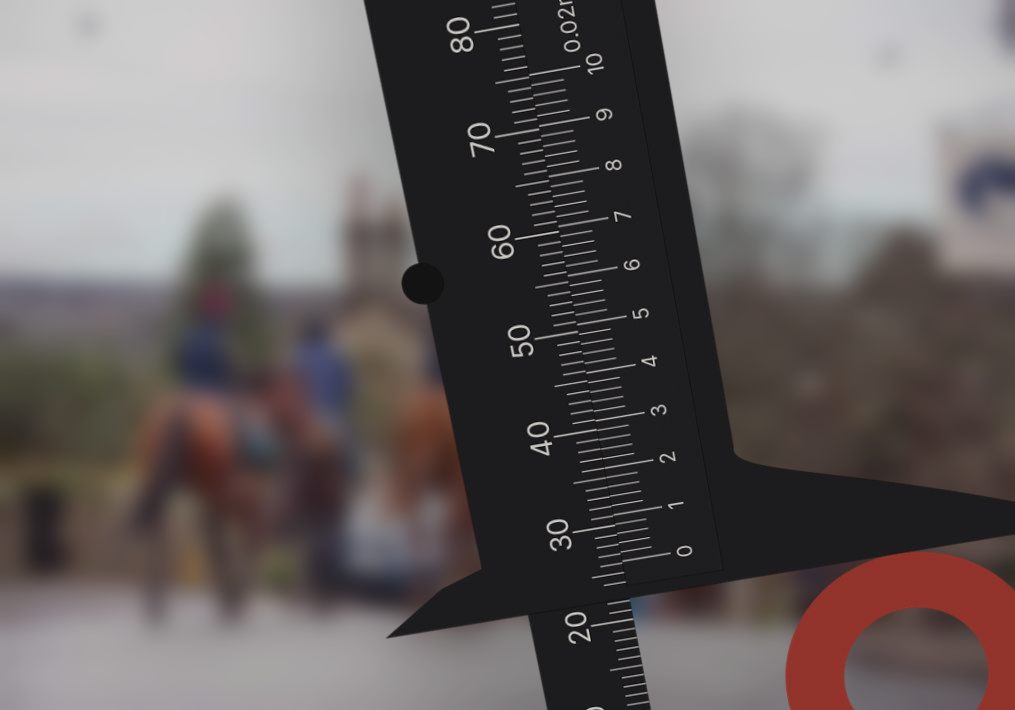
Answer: 26.2
